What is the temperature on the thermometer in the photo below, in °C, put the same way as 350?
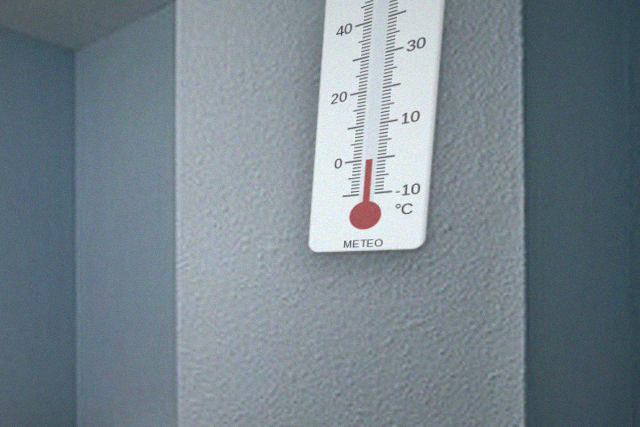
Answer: 0
